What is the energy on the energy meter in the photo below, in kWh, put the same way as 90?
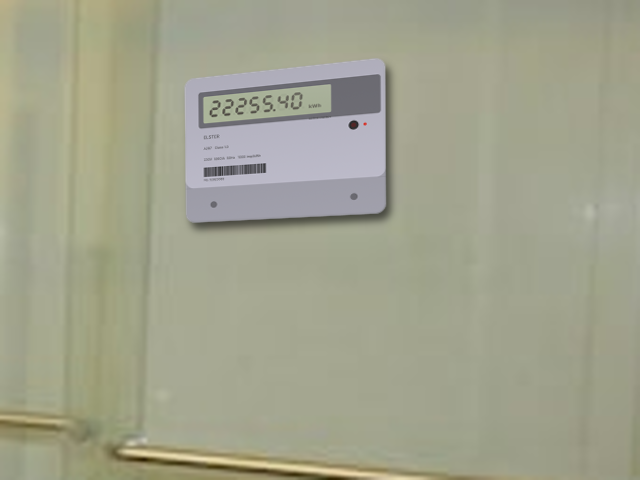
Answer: 22255.40
